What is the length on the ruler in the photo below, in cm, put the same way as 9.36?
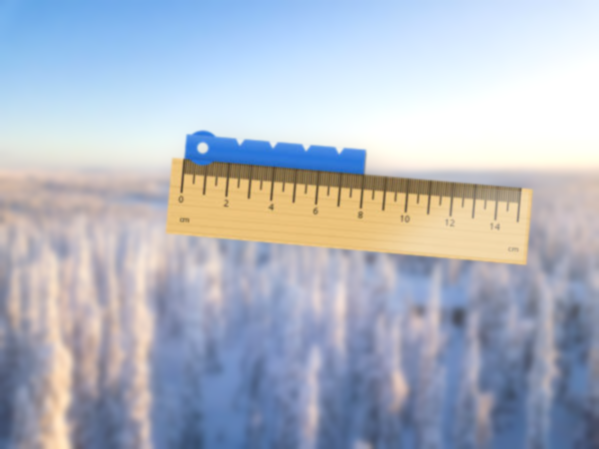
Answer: 8
